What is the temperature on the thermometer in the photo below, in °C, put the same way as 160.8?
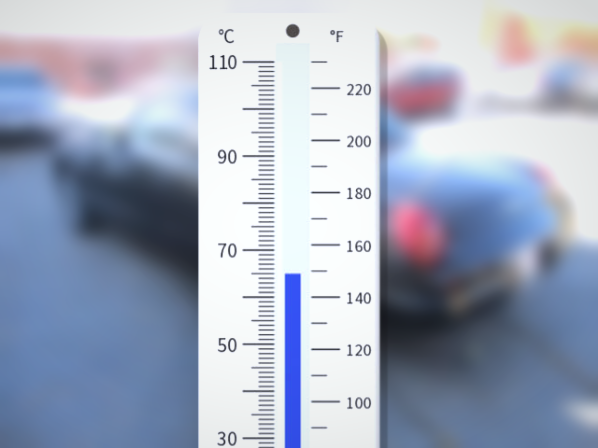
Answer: 65
